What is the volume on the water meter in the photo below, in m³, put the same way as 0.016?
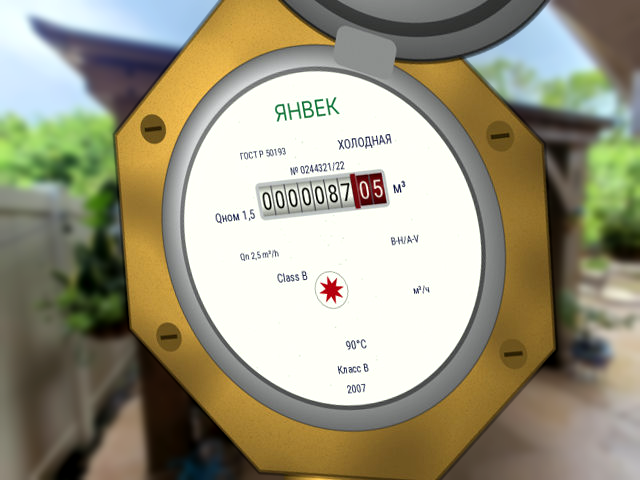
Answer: 87.05
